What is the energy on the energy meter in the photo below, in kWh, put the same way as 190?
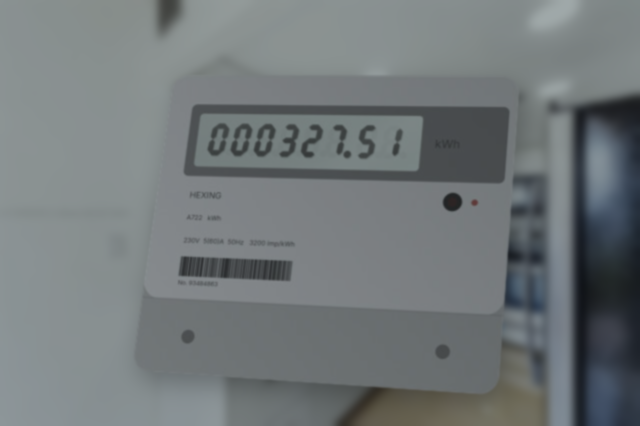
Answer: 327.51
